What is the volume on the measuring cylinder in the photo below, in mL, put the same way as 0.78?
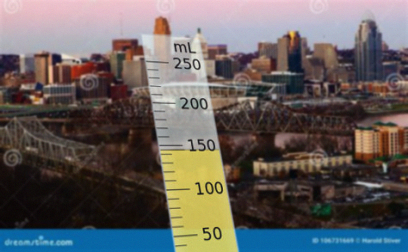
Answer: 145
